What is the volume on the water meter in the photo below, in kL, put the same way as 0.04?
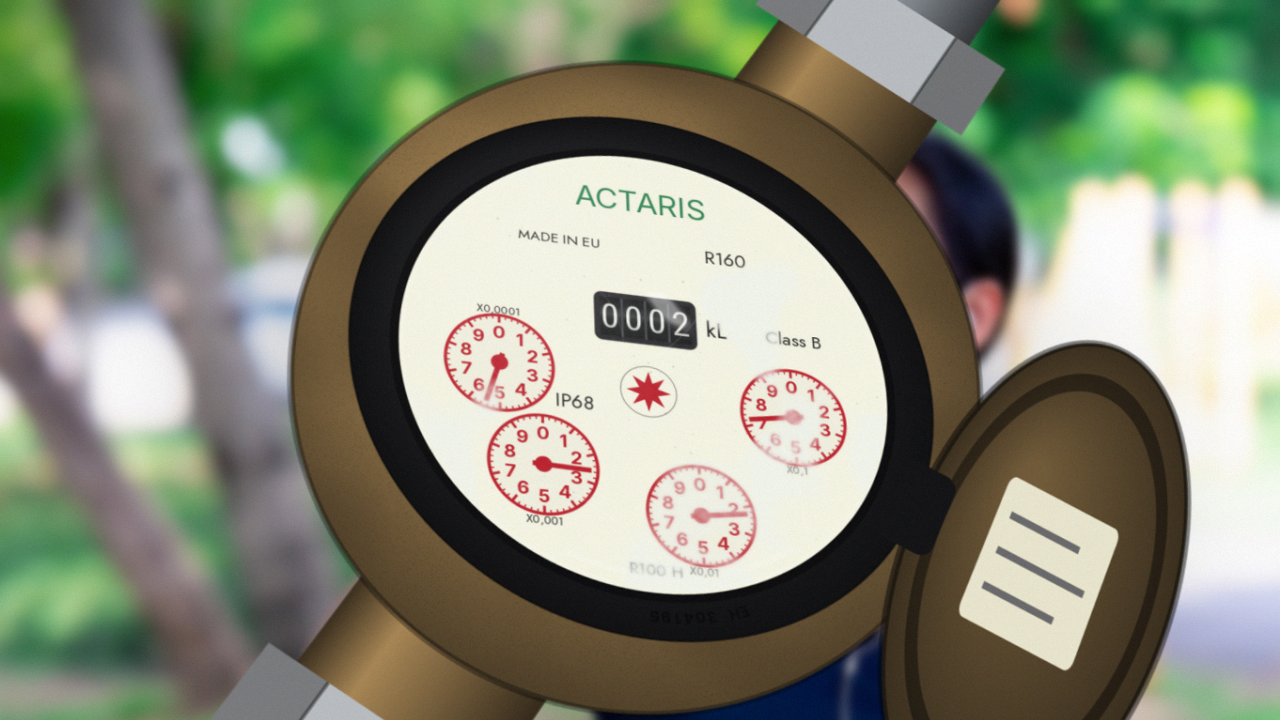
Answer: 2.7225
